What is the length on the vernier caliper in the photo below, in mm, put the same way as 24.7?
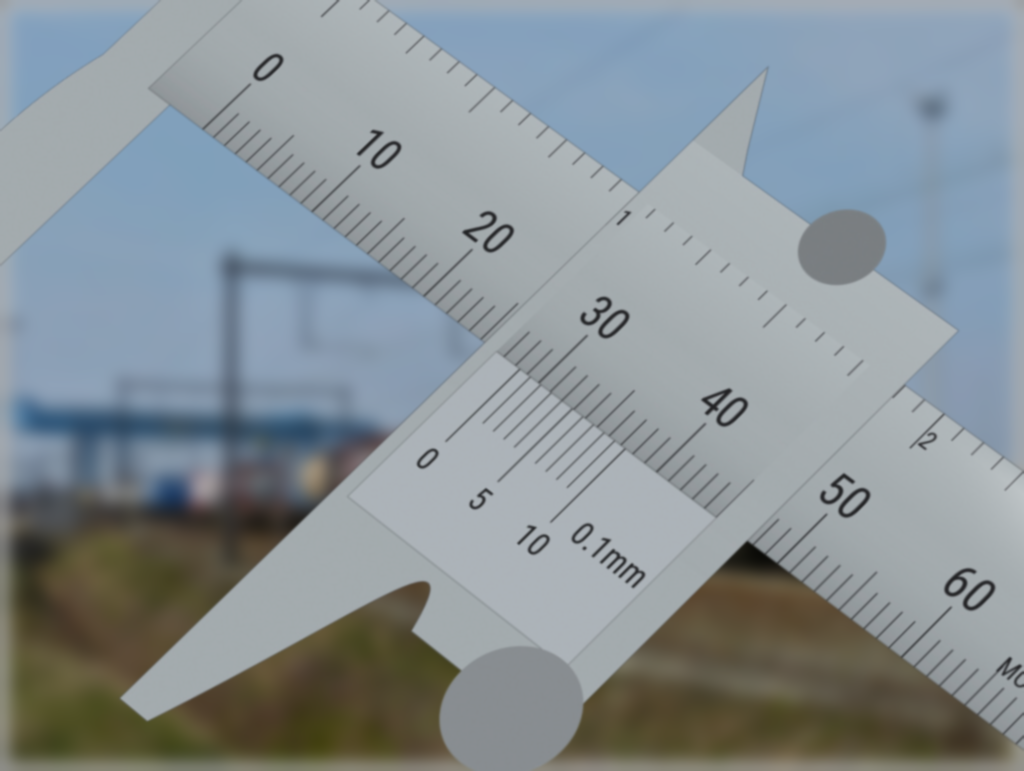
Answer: 28.4
